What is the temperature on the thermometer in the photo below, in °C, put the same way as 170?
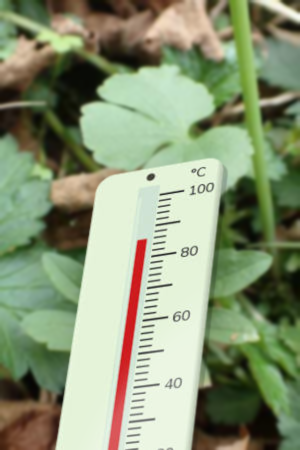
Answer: 86
